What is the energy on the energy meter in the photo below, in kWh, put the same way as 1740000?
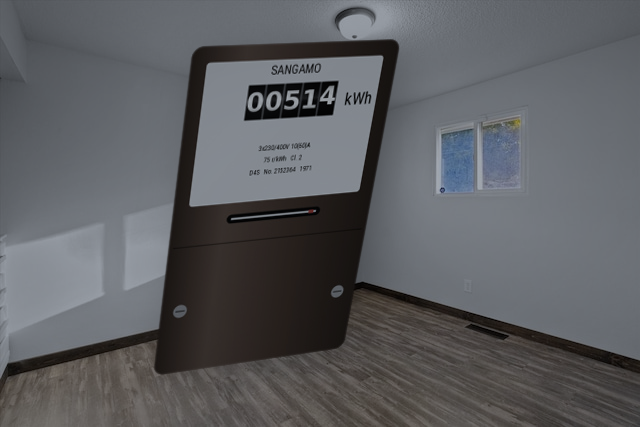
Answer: 514
